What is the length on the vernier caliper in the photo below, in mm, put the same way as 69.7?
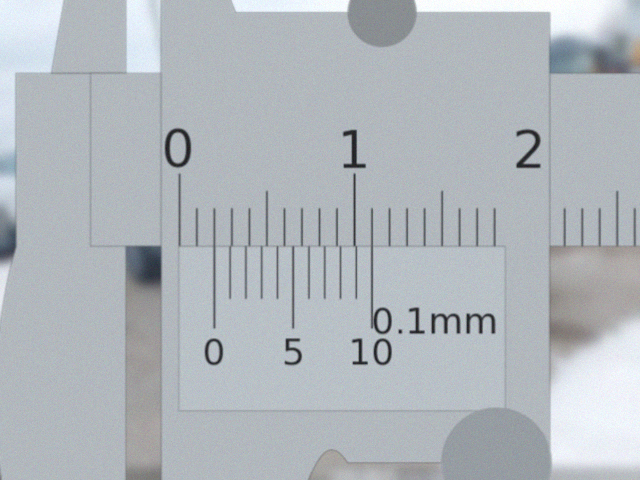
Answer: 2.0
